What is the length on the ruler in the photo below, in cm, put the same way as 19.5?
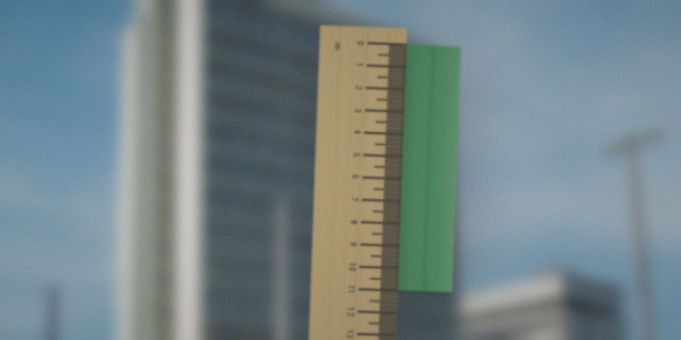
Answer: 11
